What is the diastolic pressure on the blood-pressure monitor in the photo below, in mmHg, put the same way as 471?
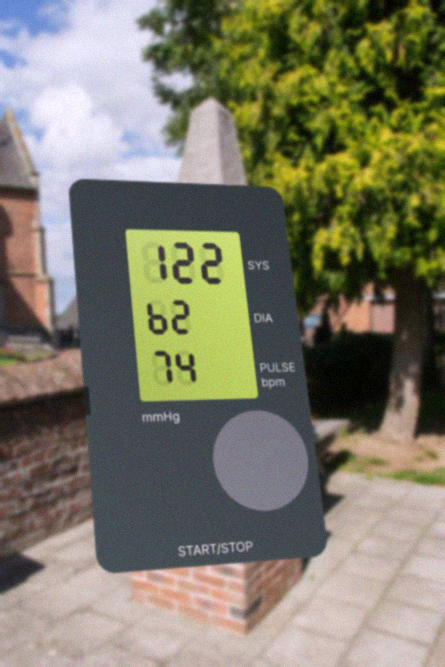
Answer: 62
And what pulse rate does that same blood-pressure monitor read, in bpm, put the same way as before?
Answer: 74
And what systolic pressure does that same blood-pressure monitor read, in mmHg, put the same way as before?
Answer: 122
